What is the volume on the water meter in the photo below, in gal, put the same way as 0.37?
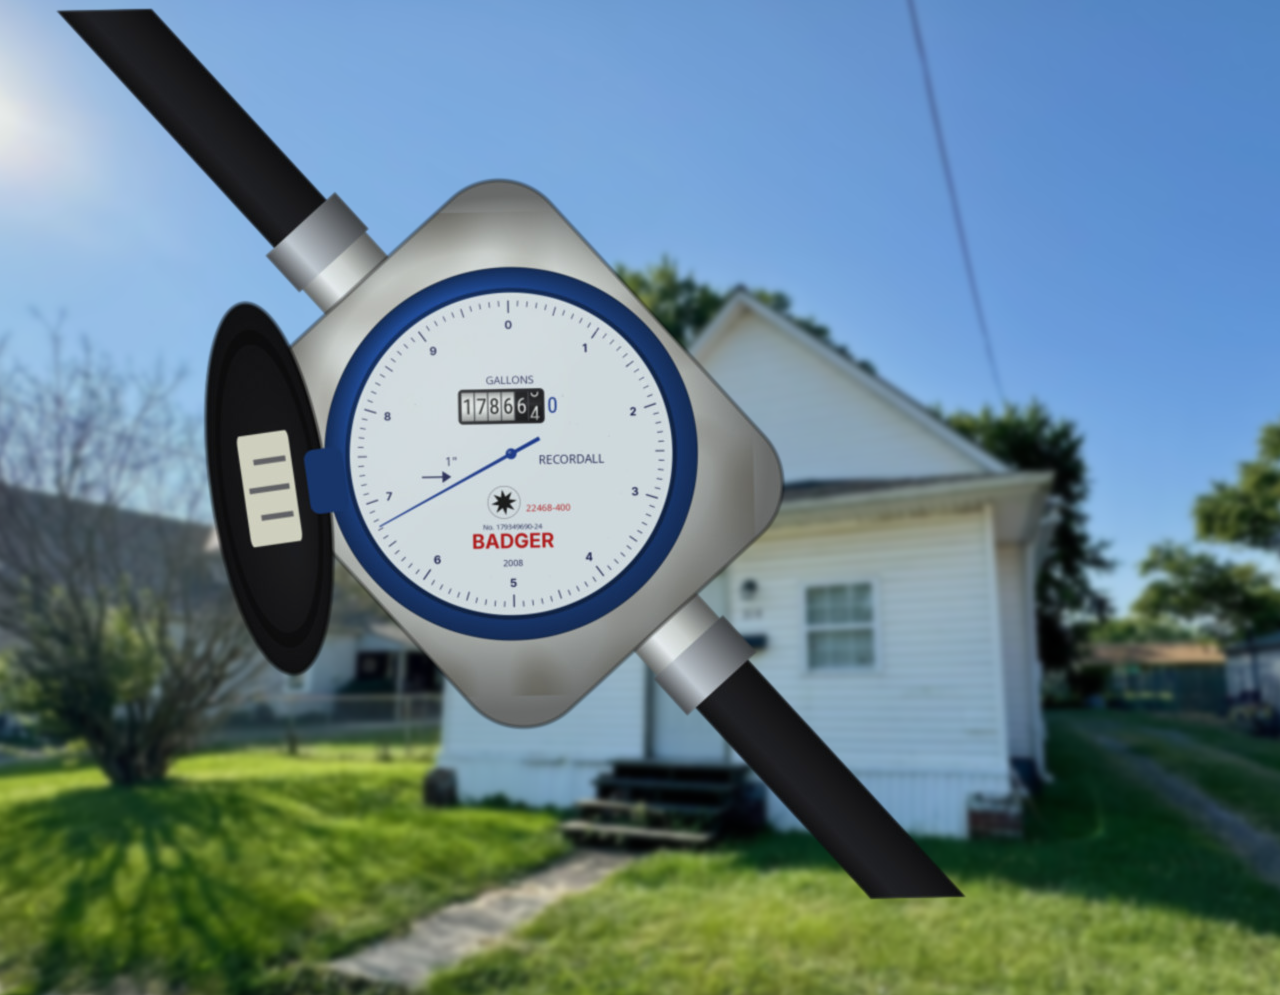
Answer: 1786636.7
